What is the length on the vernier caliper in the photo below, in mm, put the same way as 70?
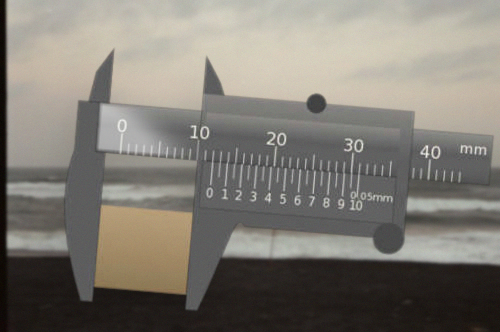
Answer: 12.0
